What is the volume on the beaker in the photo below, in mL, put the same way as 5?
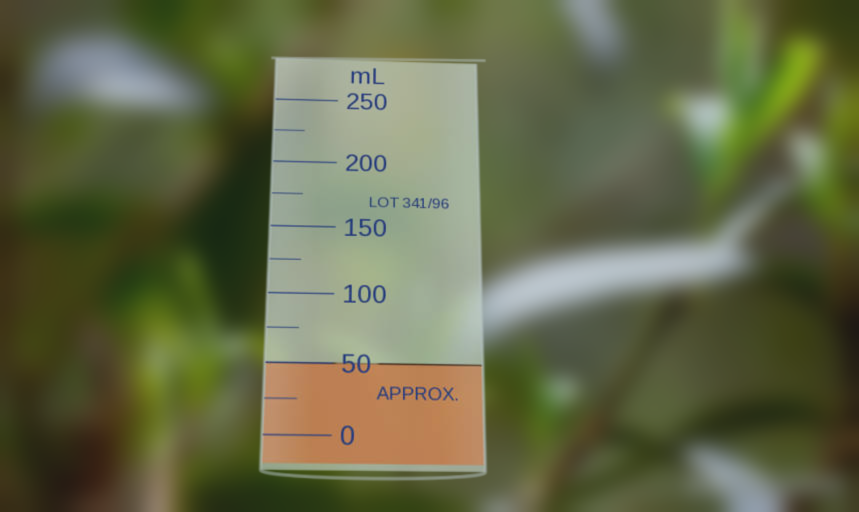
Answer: 50
